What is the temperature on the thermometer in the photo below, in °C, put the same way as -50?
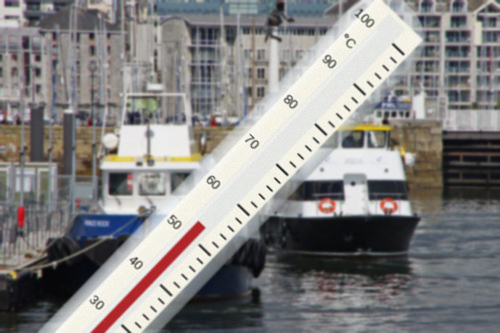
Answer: 53
